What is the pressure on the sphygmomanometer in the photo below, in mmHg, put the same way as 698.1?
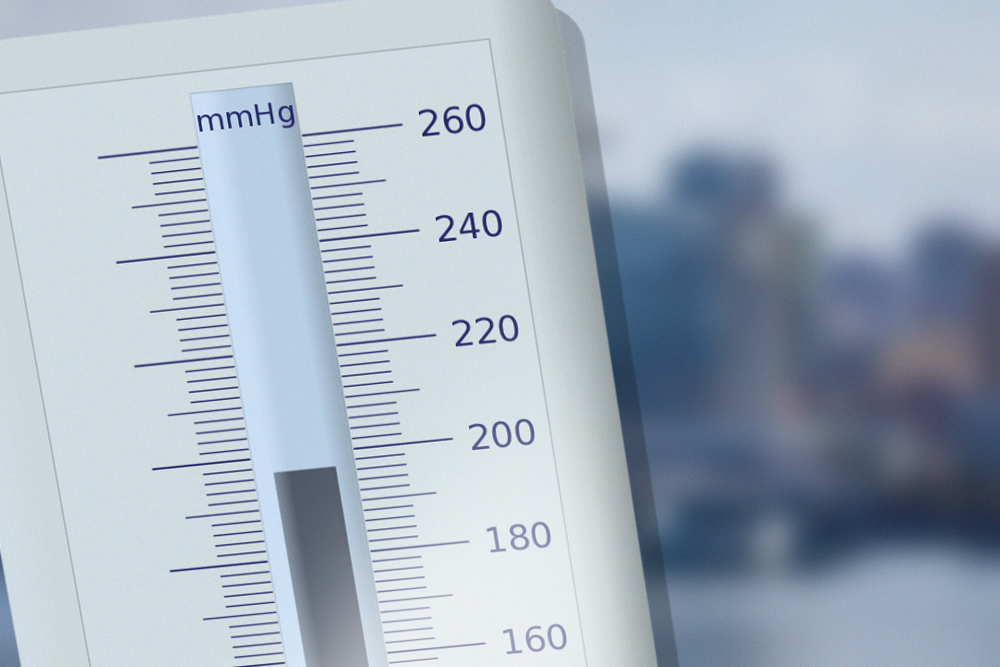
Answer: 197
